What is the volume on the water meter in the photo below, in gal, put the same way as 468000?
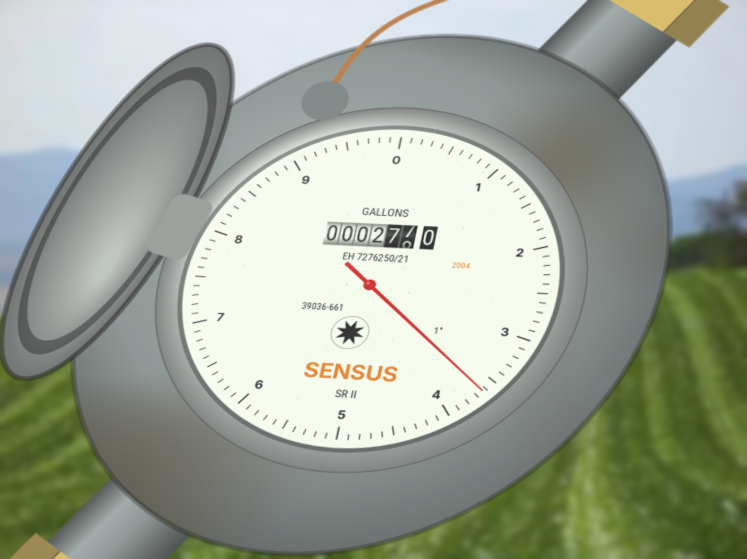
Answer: 2773.6
